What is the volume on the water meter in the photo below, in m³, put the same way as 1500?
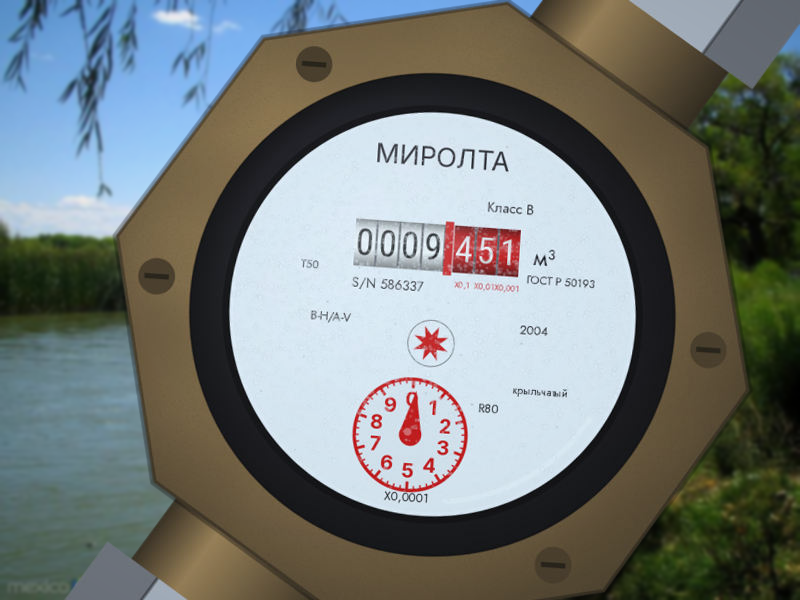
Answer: 9.4510
